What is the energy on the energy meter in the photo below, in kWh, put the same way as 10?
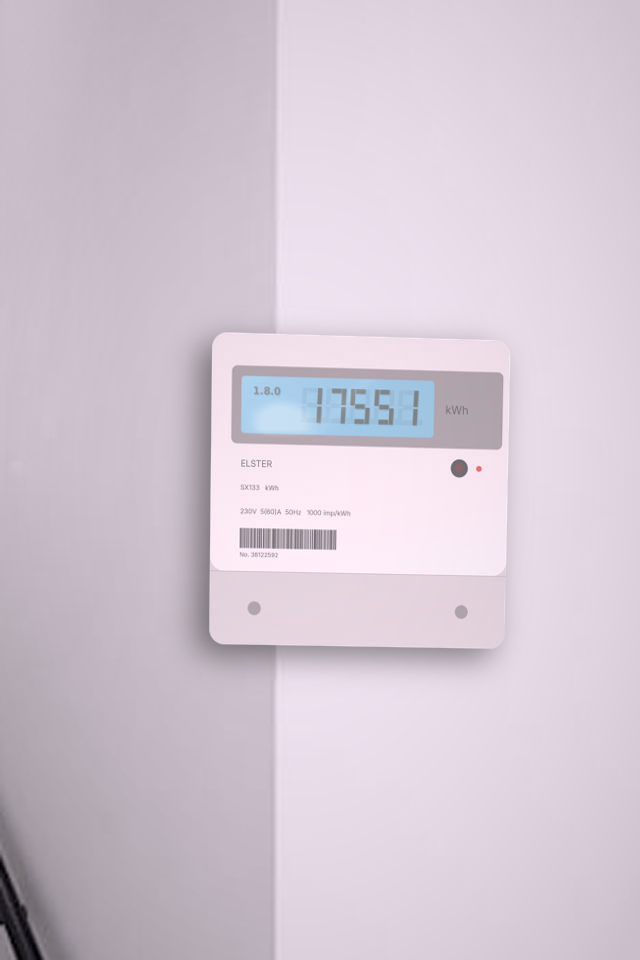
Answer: 17551
